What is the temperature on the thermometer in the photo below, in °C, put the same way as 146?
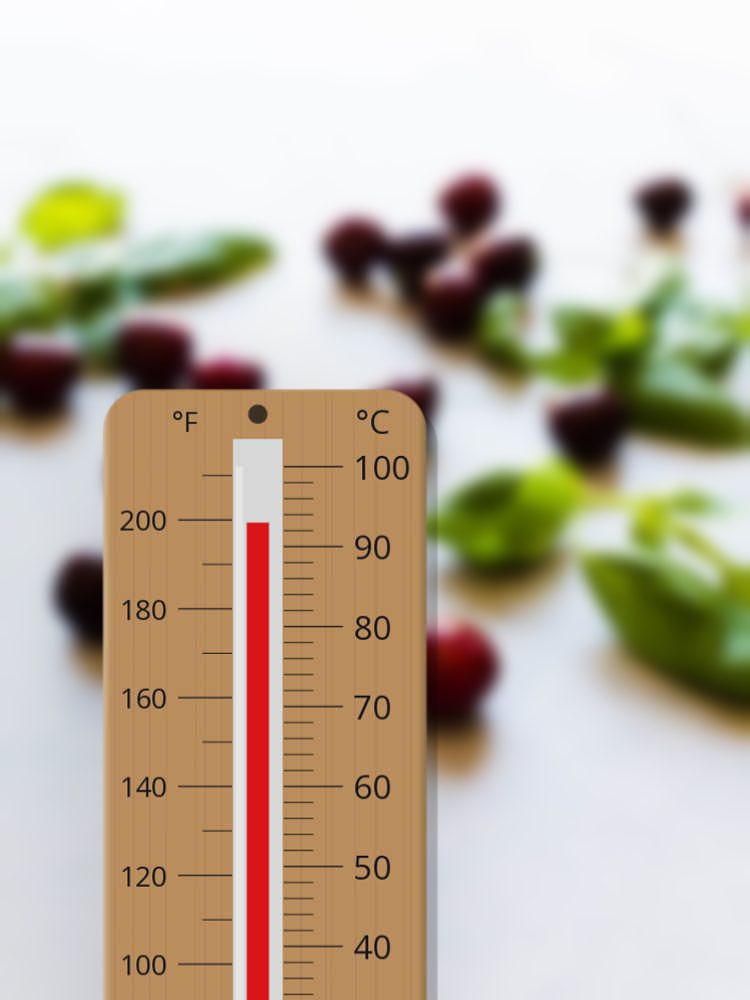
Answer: 93
